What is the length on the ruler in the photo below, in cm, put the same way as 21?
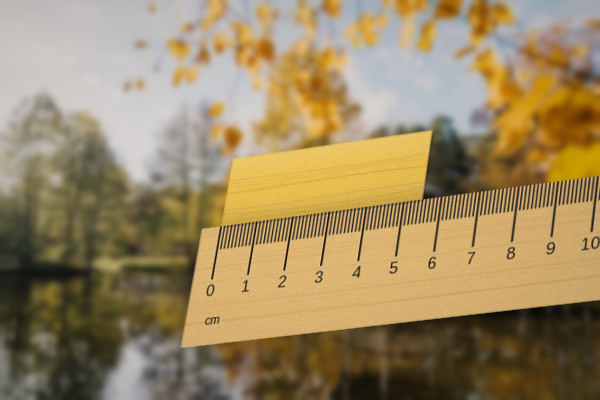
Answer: 5.5
